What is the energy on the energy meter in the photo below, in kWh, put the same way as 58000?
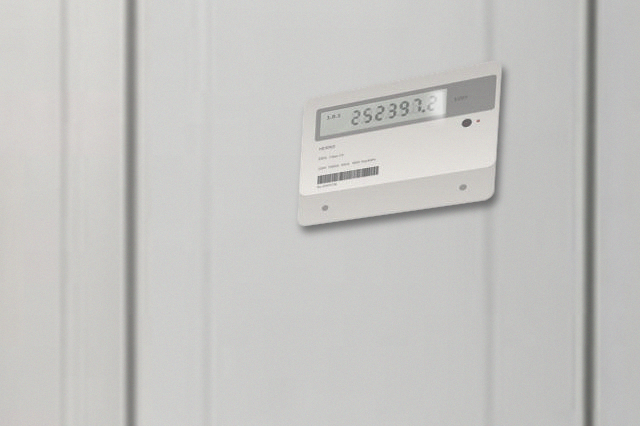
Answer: 252397.2
